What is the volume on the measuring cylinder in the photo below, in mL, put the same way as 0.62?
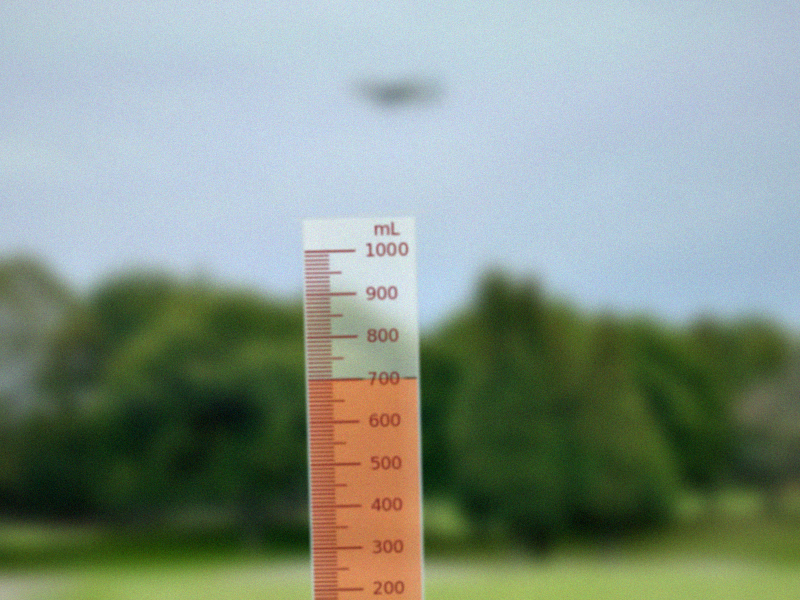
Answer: 700
